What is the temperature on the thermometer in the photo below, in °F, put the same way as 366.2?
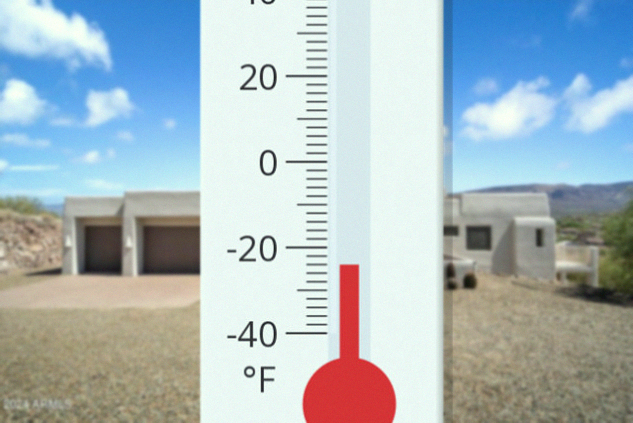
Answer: -24
